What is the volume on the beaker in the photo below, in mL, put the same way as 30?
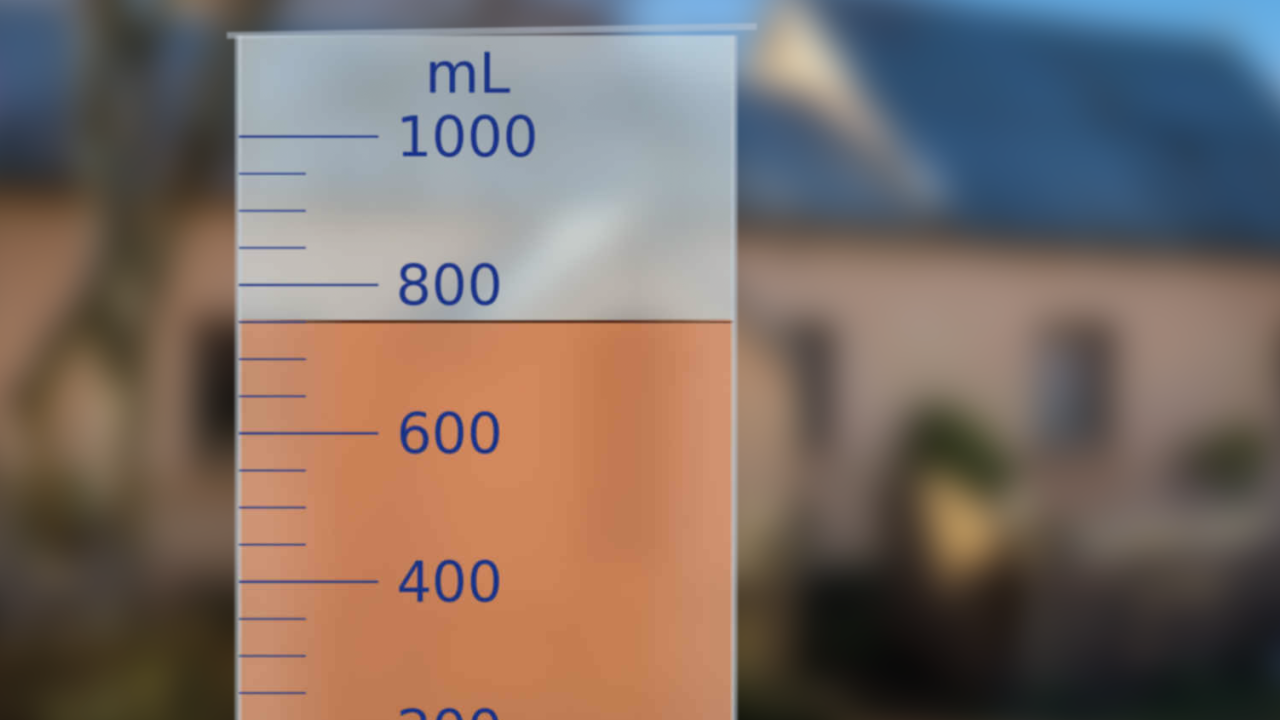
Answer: 750
